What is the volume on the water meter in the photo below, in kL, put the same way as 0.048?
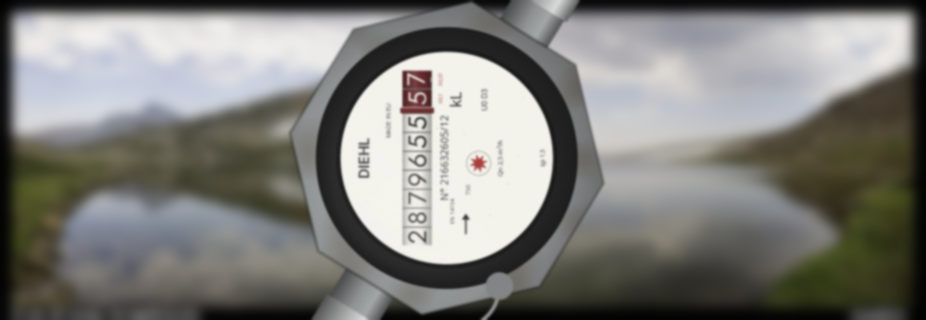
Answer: 2879655.57
